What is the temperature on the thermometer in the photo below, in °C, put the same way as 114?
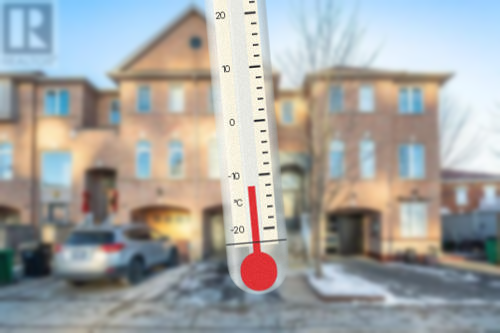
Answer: -12
